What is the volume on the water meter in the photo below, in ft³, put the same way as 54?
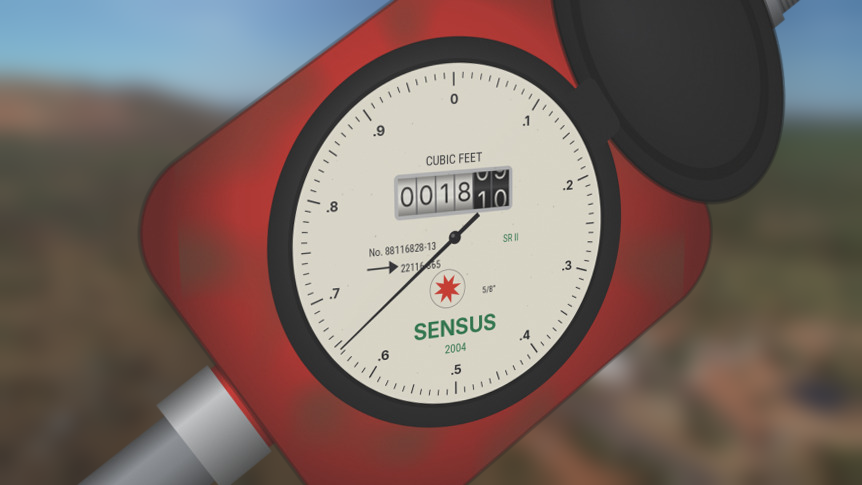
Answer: 1809.64
